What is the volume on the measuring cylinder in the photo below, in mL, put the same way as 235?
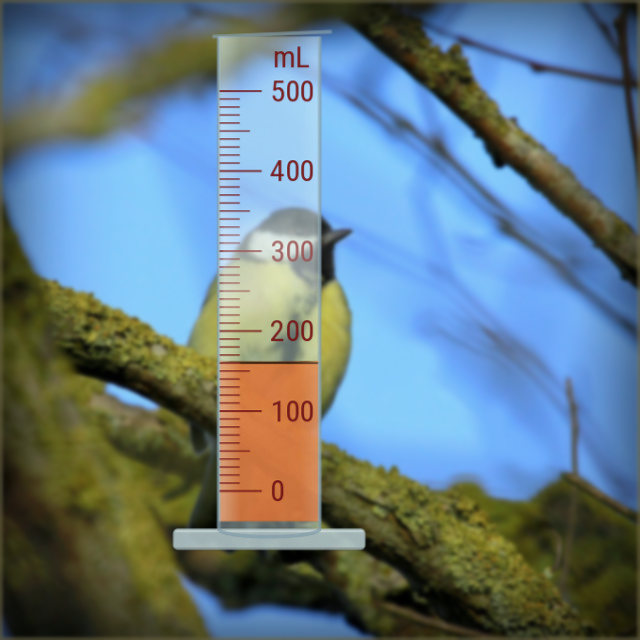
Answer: 160
